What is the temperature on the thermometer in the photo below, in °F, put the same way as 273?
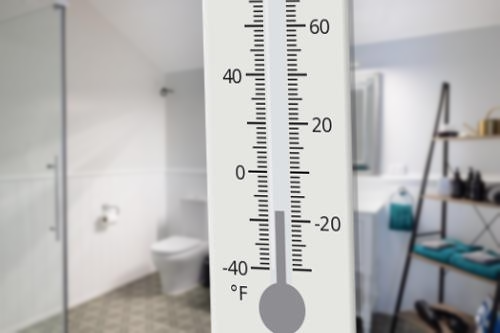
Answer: -16
